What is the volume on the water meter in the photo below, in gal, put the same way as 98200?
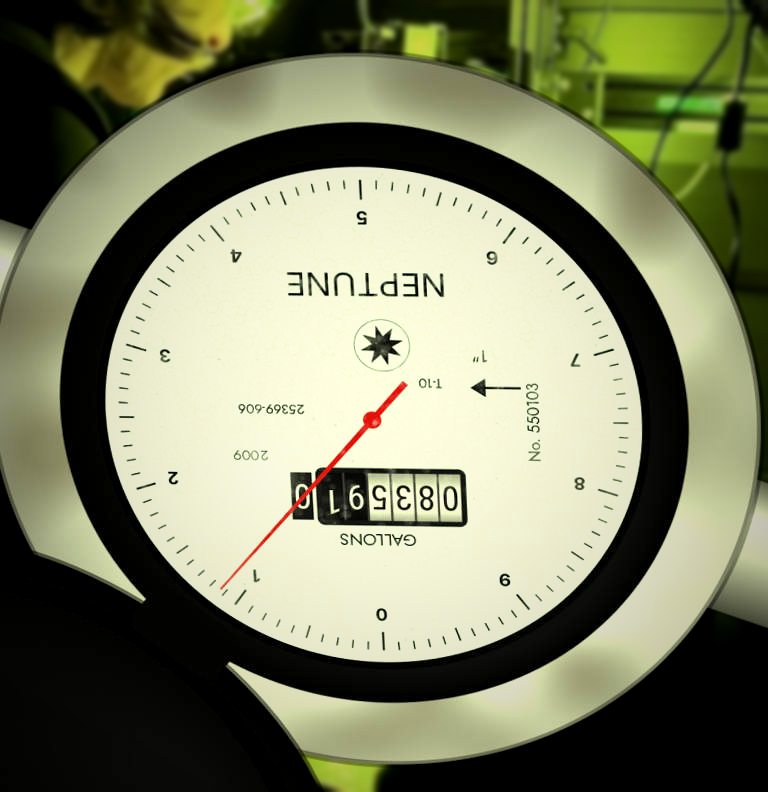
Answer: 835911.1
